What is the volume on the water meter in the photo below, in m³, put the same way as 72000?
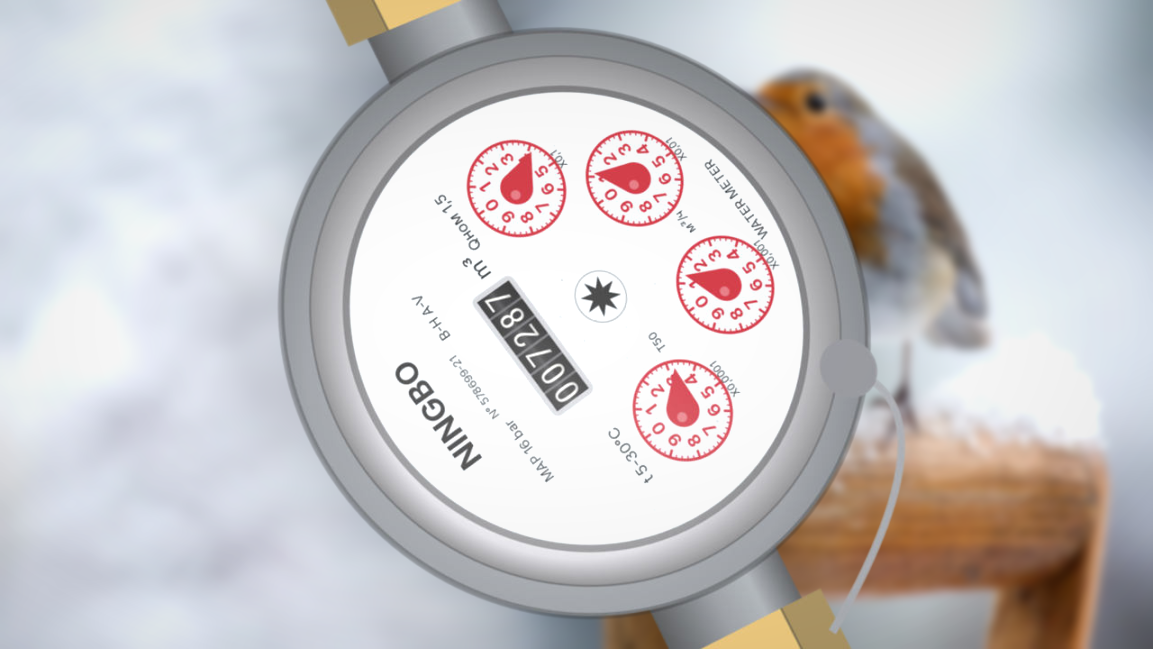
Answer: 7287.4113
